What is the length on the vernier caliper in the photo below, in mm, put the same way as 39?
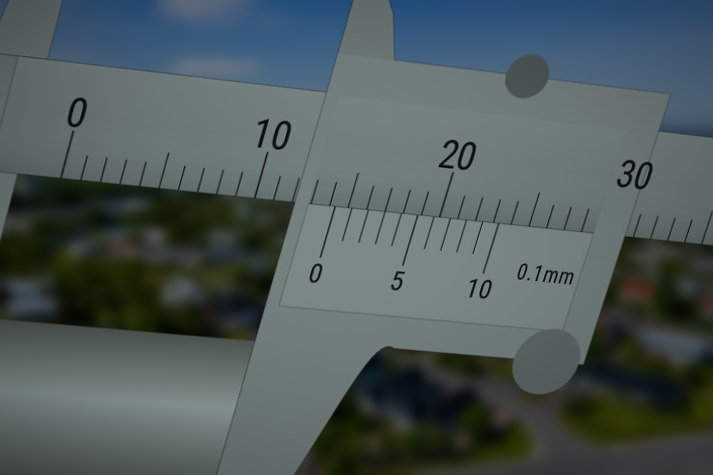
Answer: 14.3
